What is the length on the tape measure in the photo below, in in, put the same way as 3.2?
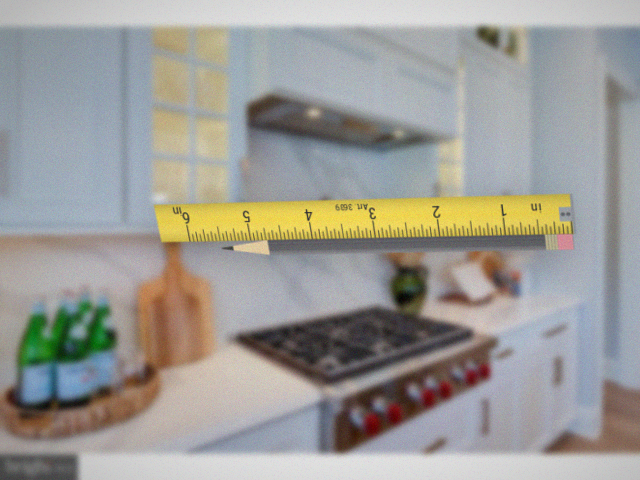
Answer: 5.5
